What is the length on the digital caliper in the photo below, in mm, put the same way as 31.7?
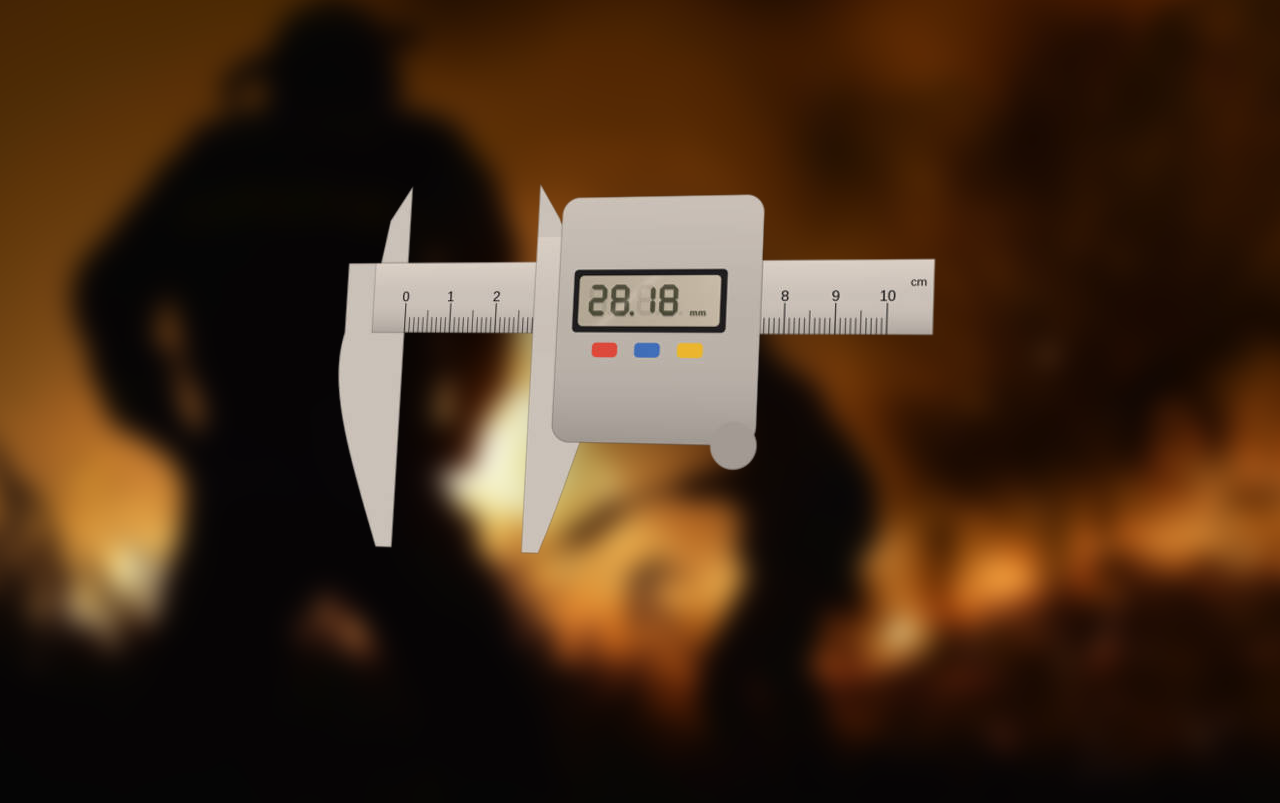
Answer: 28.18
